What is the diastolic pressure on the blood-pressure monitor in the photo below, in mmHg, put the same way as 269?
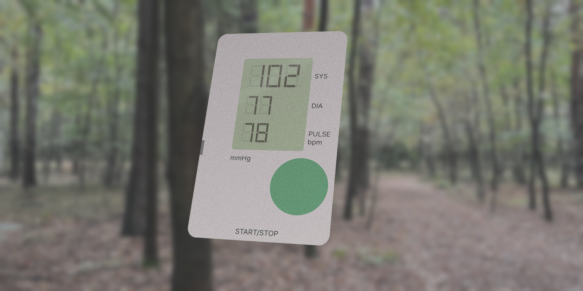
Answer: 77
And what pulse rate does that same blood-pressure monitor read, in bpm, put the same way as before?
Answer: 78
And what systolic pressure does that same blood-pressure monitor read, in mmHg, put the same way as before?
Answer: 102
